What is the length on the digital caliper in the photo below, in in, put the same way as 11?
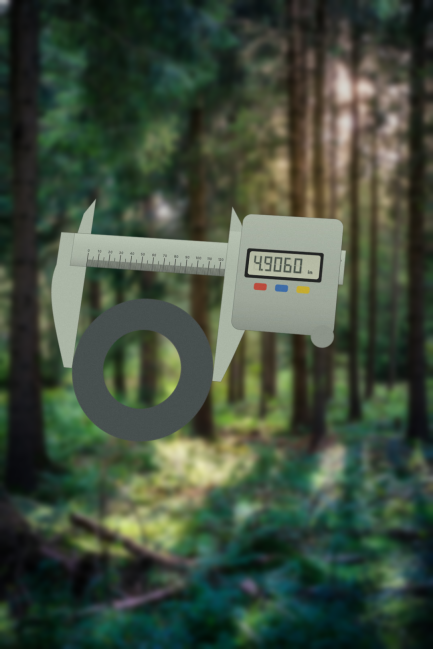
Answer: 4.9060
